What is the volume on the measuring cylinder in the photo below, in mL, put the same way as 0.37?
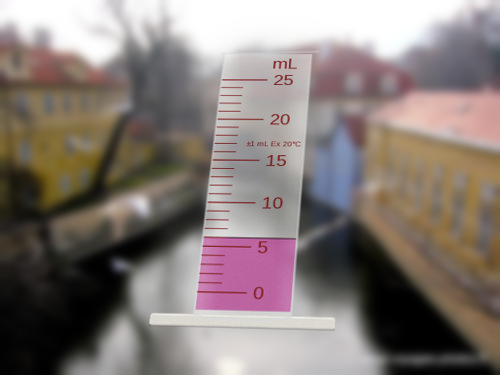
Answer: 6
